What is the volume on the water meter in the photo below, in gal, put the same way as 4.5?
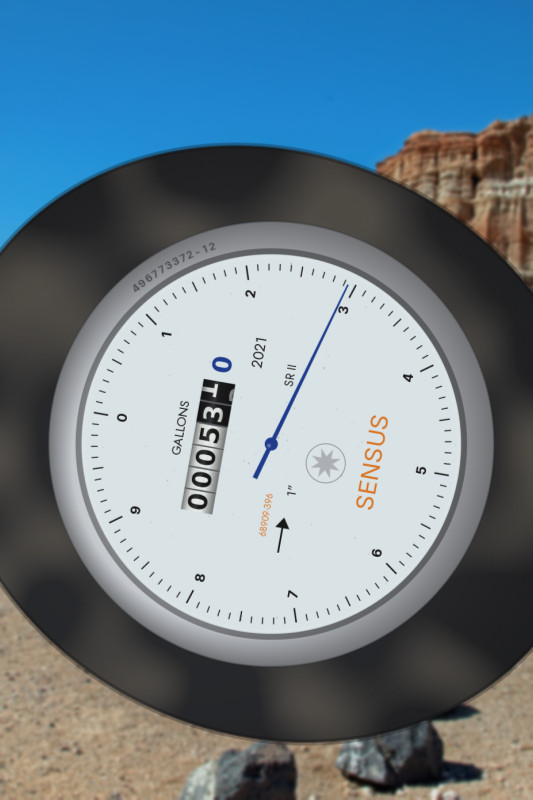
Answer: 5312.9
